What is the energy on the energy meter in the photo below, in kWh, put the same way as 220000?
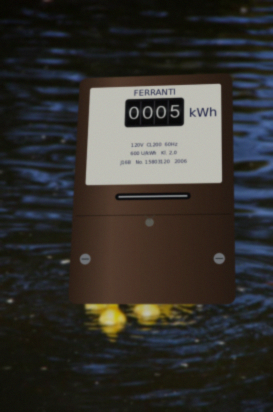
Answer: 5
